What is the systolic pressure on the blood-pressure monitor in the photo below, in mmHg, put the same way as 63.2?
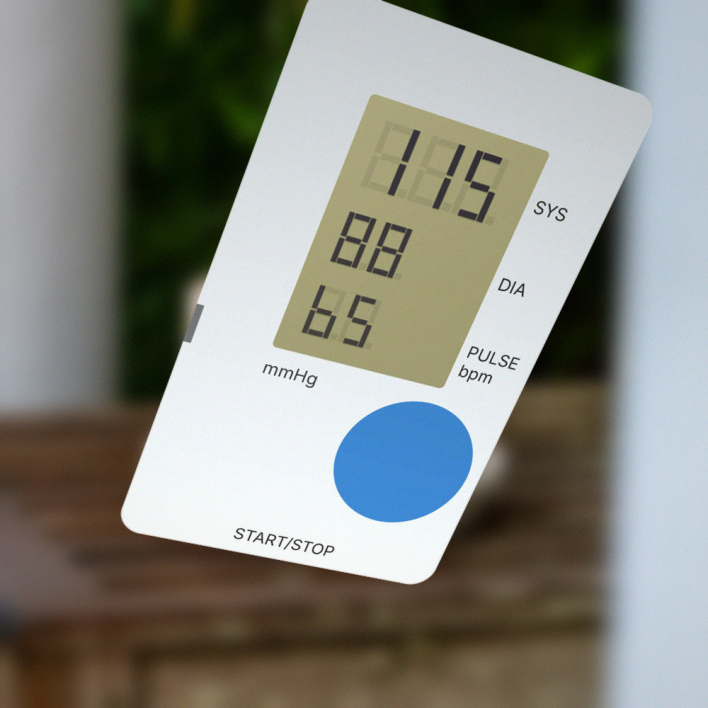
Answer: 115
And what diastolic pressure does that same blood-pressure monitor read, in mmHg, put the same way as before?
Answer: 88
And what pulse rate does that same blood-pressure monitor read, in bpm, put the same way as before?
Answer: 65
